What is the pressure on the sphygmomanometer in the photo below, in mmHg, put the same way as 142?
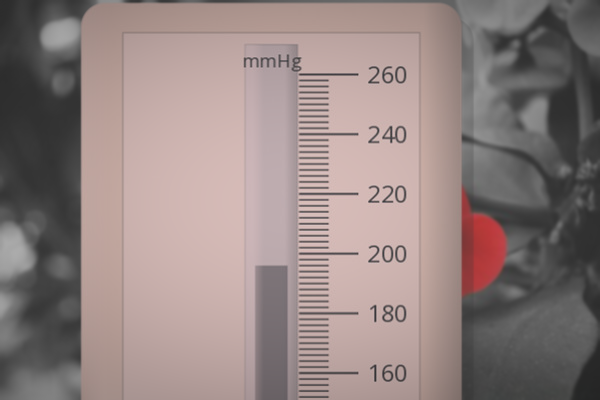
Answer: 196
